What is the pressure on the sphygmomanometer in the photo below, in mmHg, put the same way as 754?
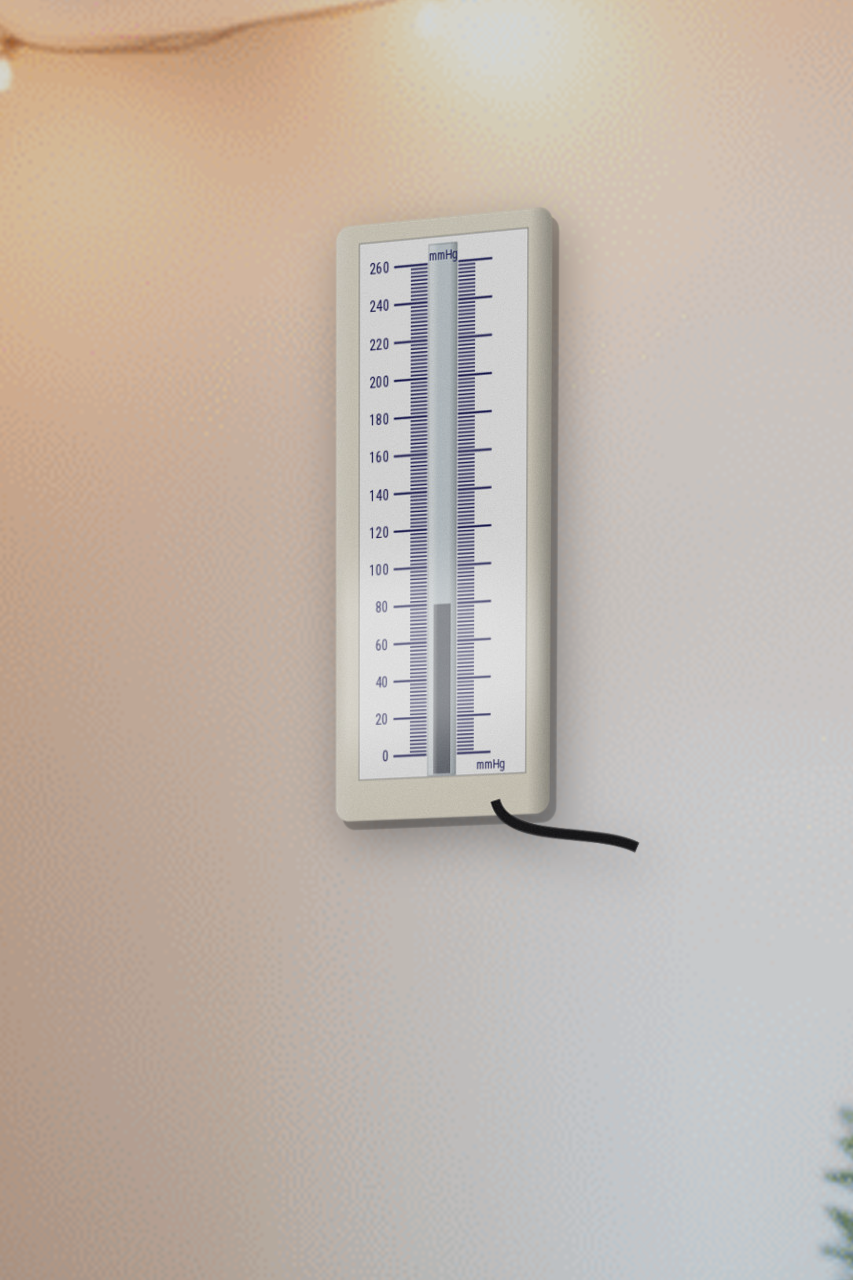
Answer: 80
